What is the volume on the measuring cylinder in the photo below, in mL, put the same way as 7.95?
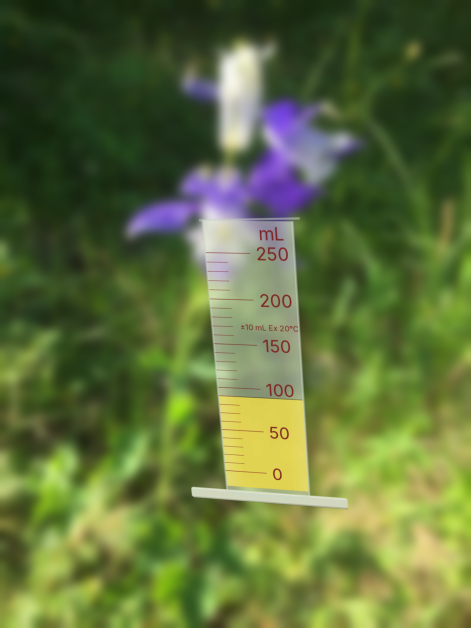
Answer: 90
